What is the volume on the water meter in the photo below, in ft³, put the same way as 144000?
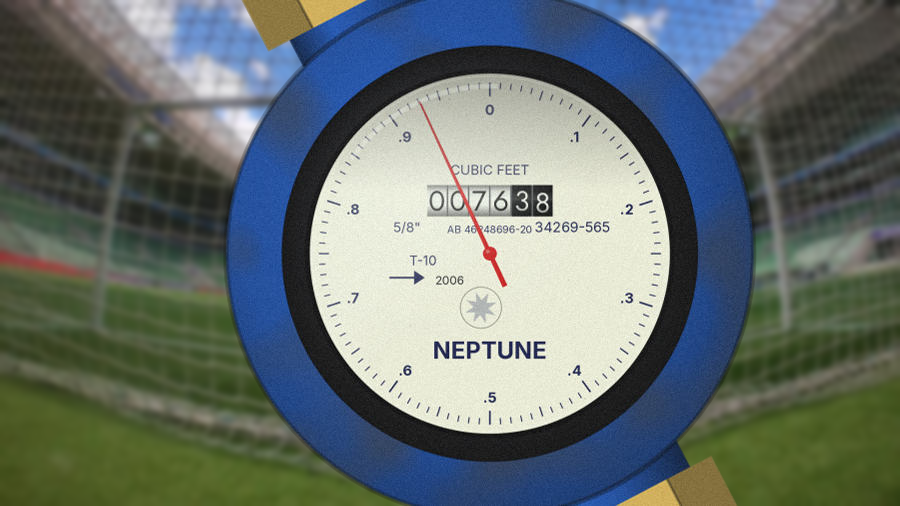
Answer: 7637.93
